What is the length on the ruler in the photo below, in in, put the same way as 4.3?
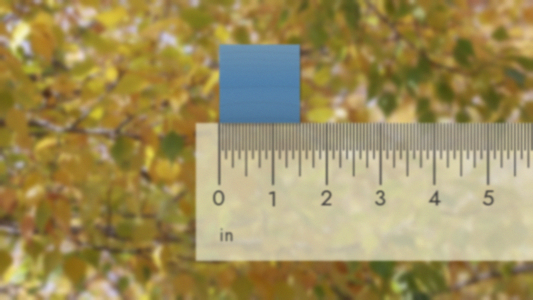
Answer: 1.5
